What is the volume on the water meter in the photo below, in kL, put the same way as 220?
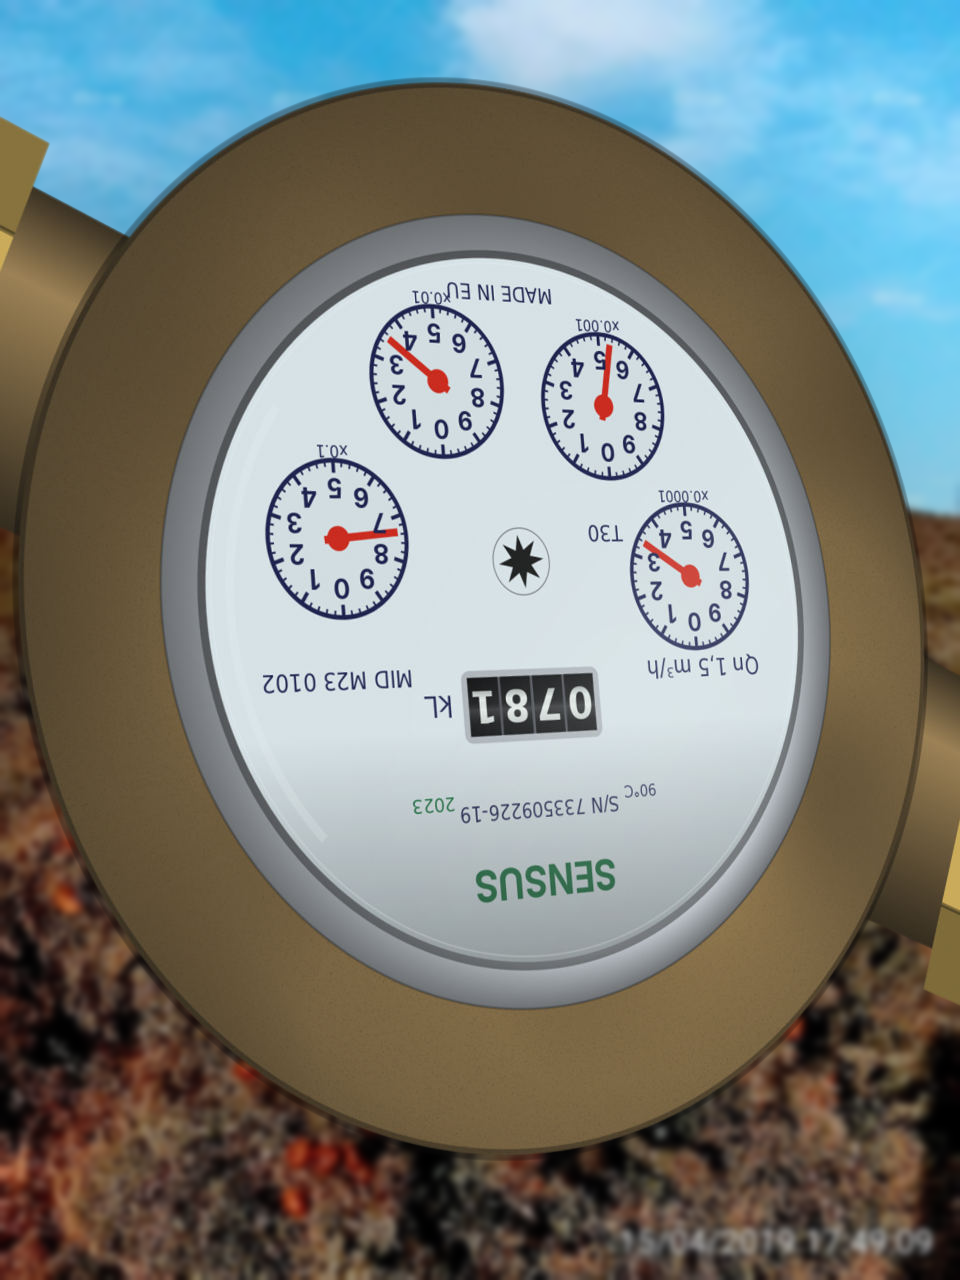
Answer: 781.7353
